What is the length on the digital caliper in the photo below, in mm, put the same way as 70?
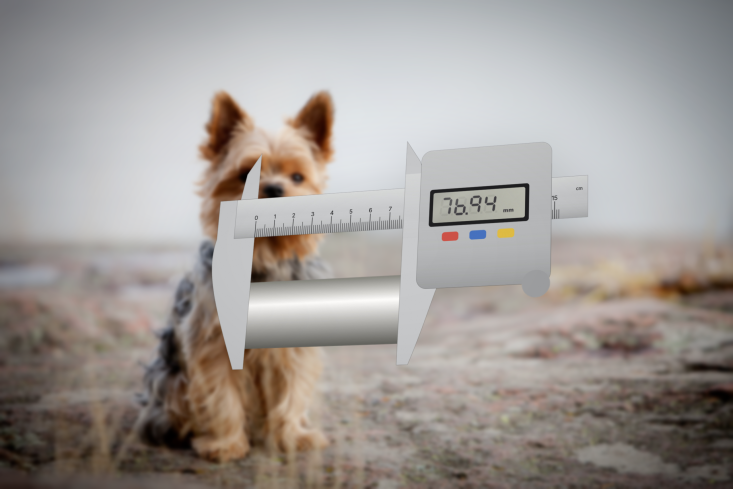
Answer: 76.94
